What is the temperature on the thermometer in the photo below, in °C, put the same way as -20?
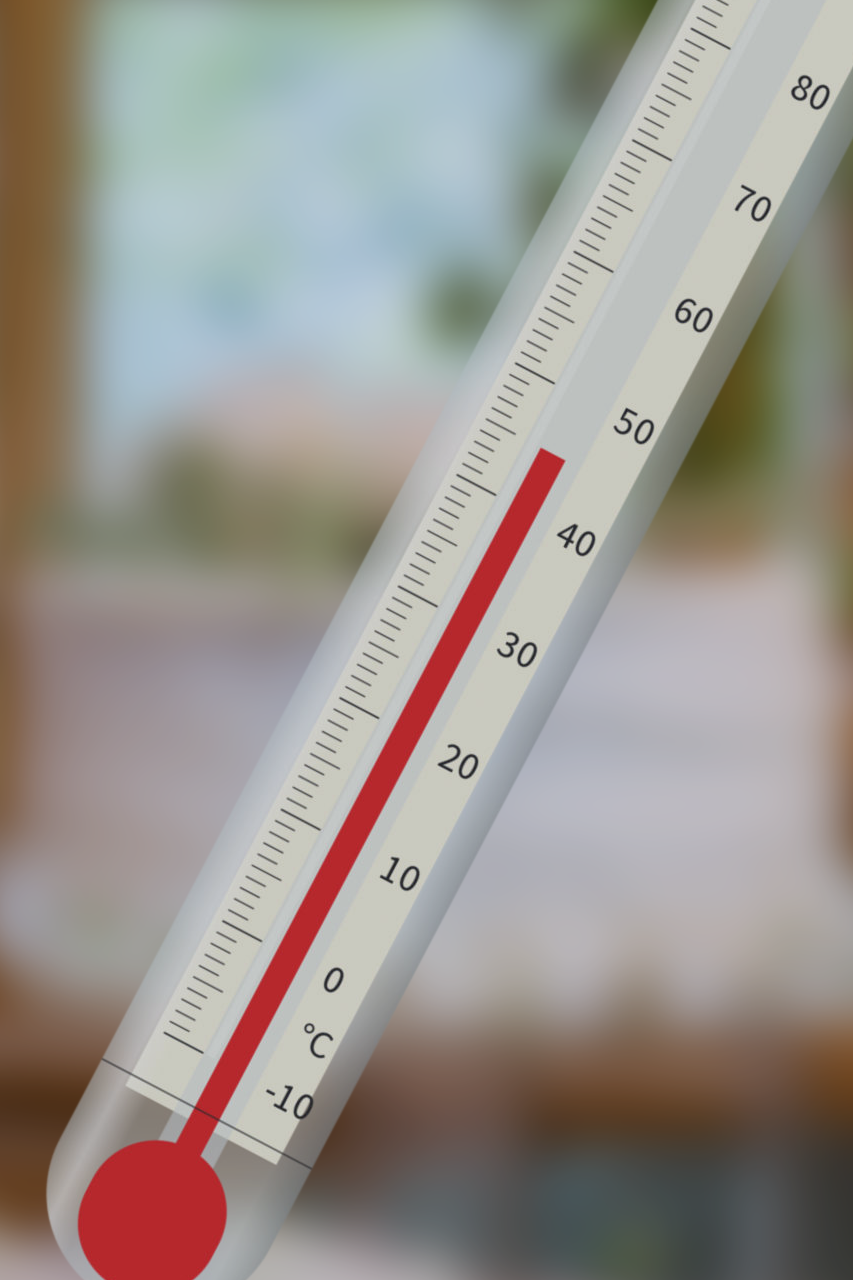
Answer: 45
